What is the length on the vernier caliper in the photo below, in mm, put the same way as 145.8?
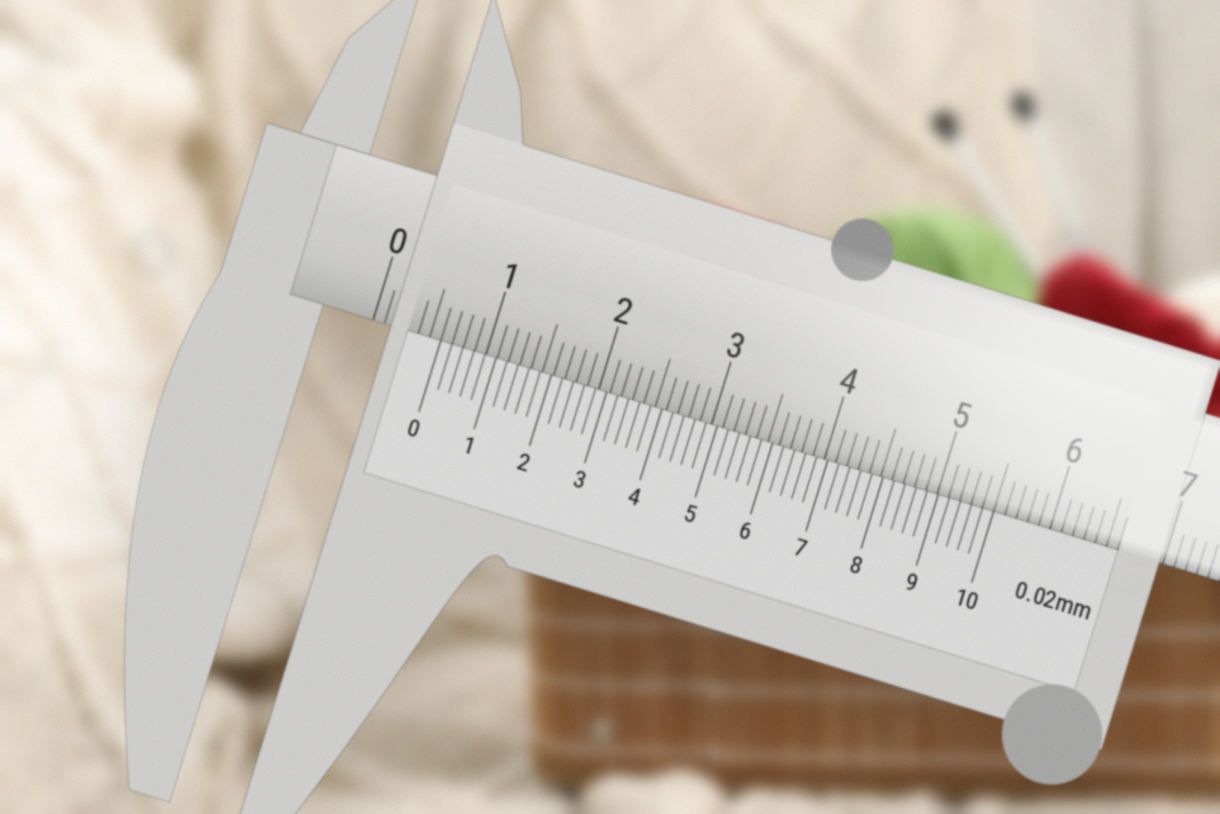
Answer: 6.0
